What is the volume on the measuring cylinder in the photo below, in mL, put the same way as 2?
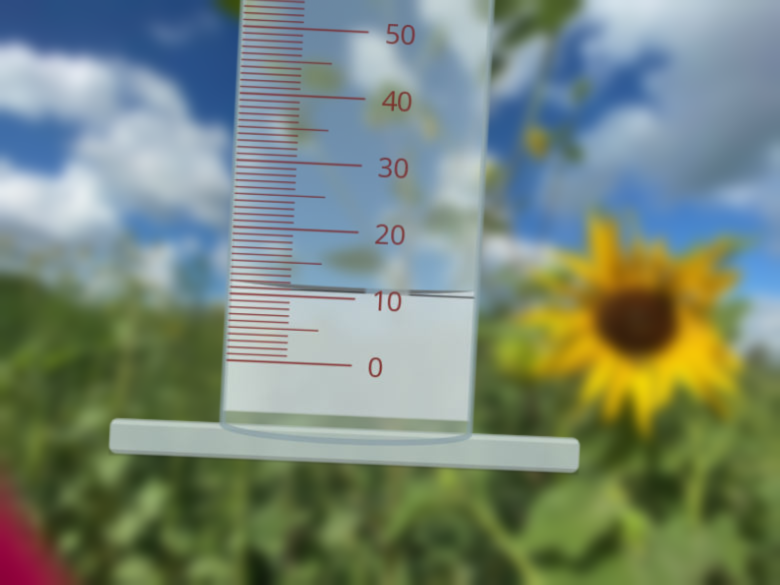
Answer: 11
